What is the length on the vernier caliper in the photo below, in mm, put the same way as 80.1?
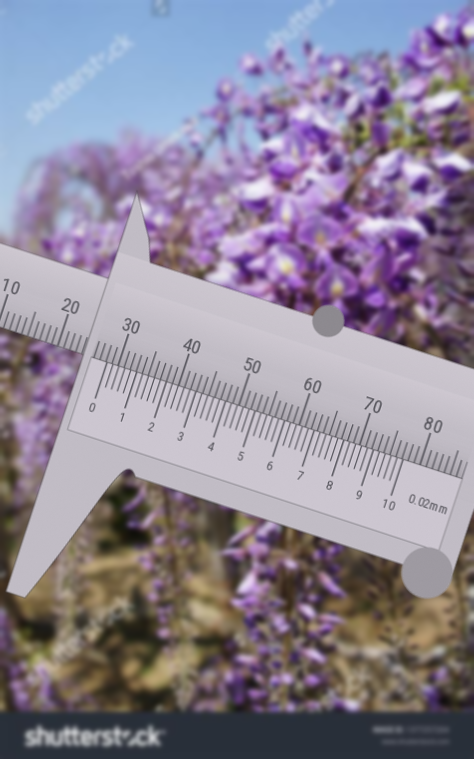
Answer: 28.2
